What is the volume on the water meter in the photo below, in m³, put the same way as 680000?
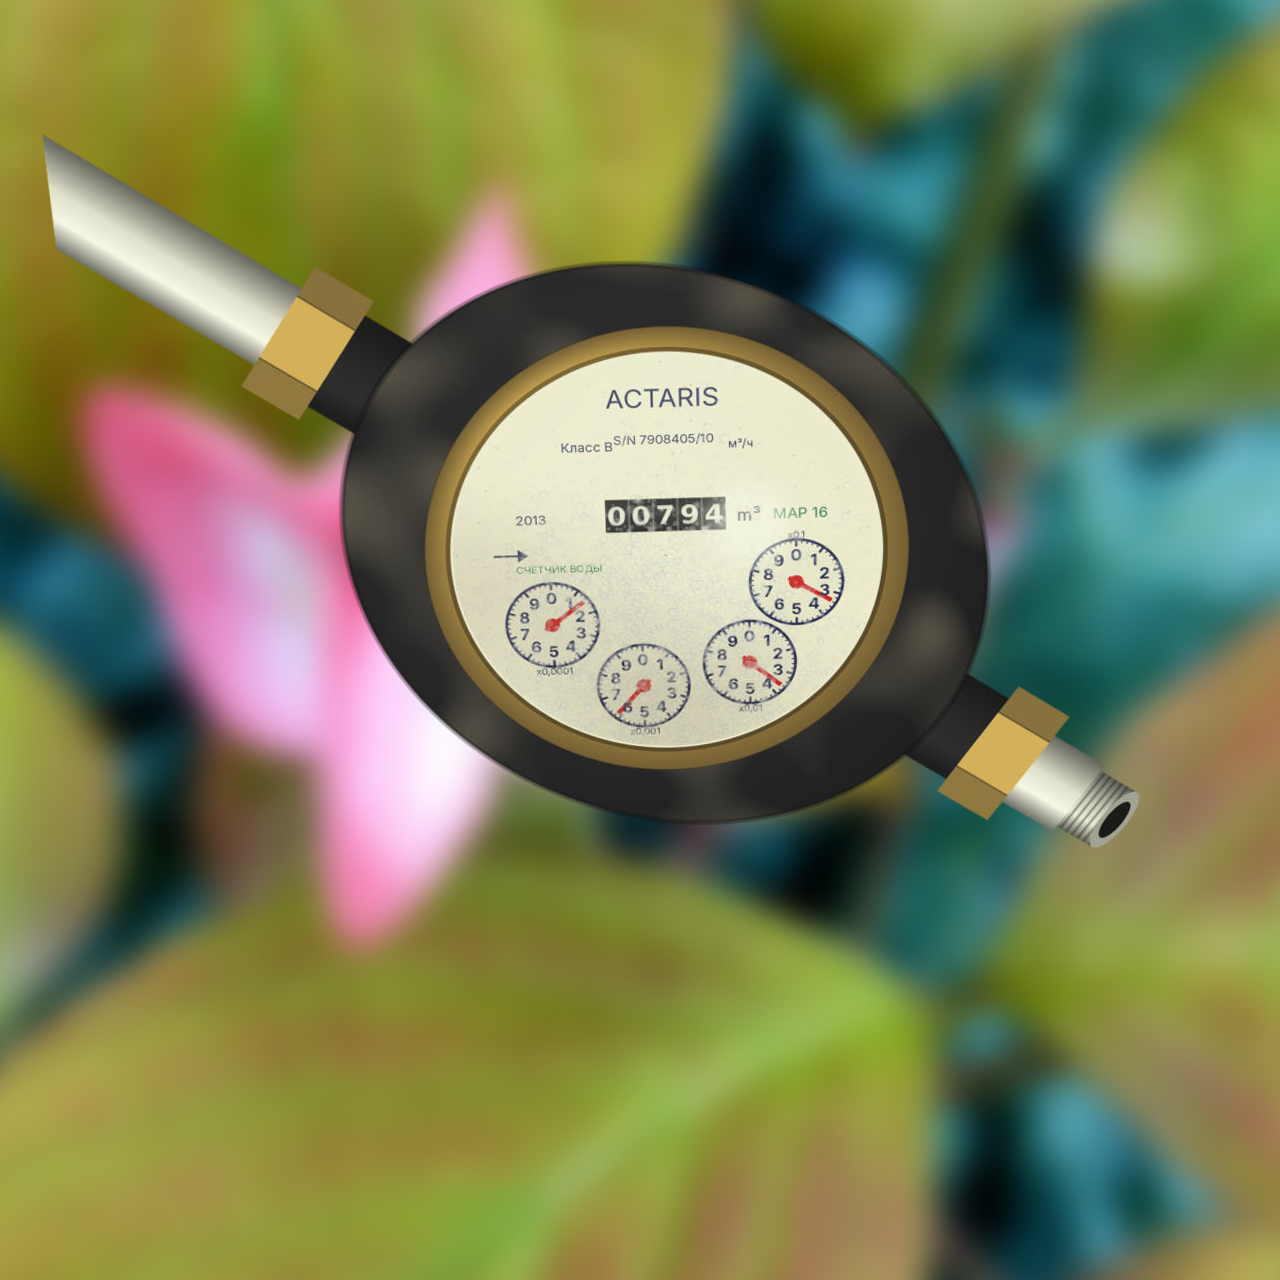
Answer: 794.3361
